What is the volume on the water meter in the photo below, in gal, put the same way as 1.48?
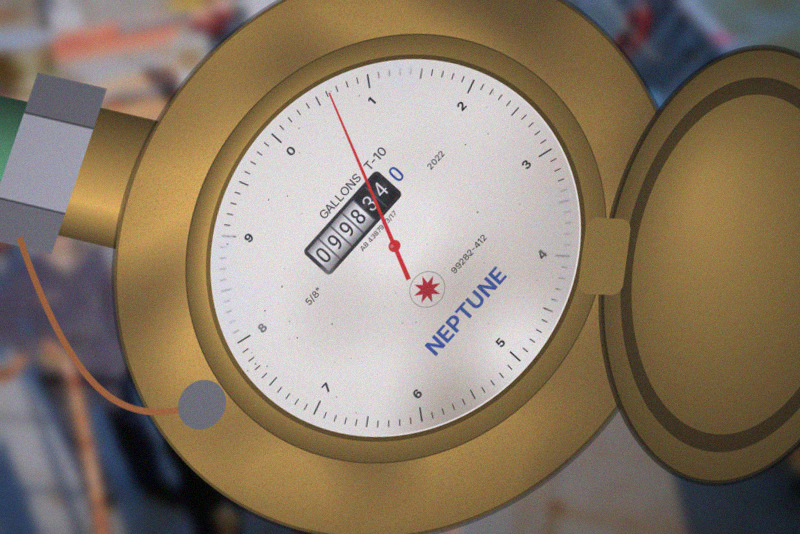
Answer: 998340.6
